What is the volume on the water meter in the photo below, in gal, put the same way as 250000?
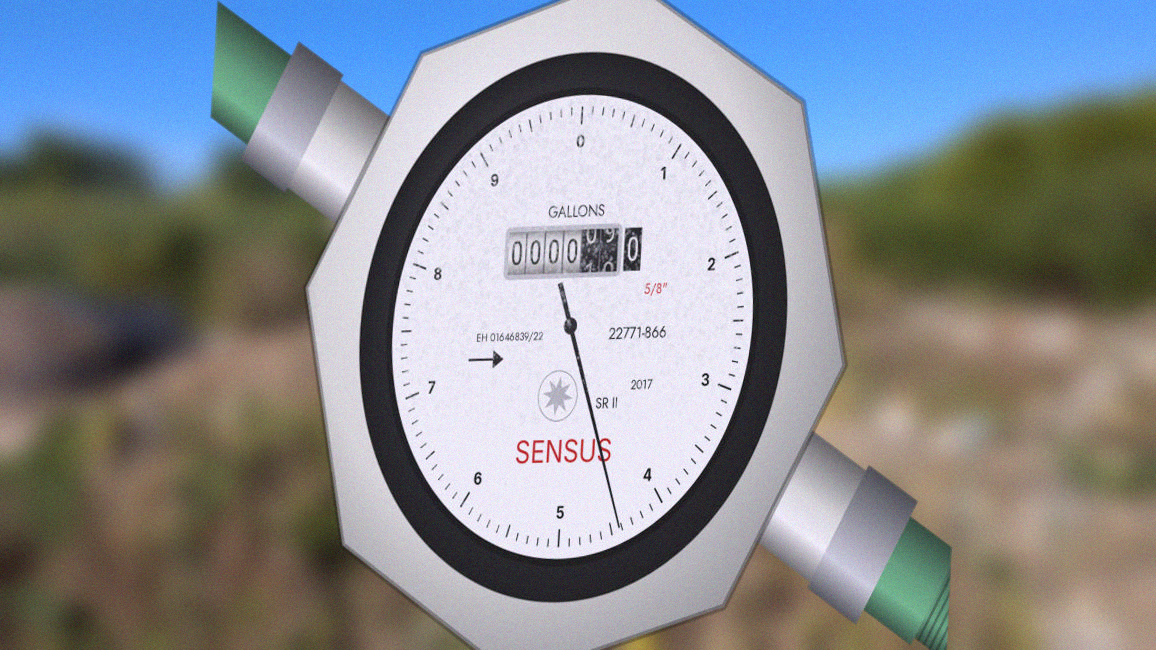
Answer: 94.4
